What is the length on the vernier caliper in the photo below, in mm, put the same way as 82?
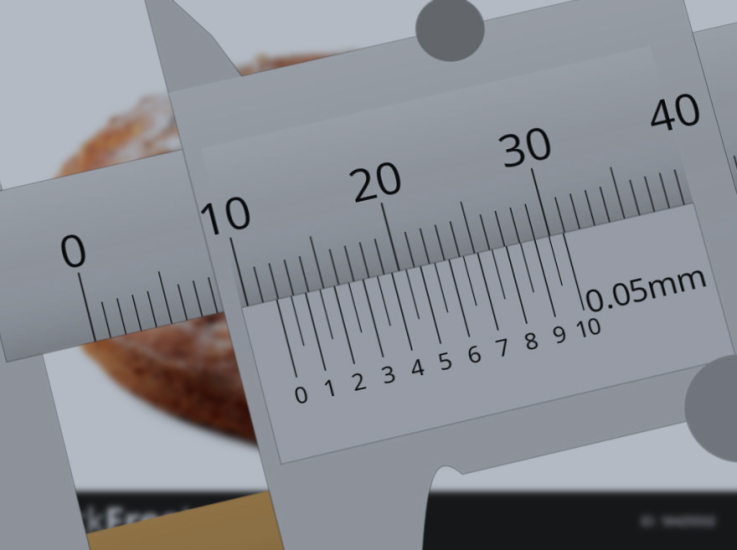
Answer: 11.9
